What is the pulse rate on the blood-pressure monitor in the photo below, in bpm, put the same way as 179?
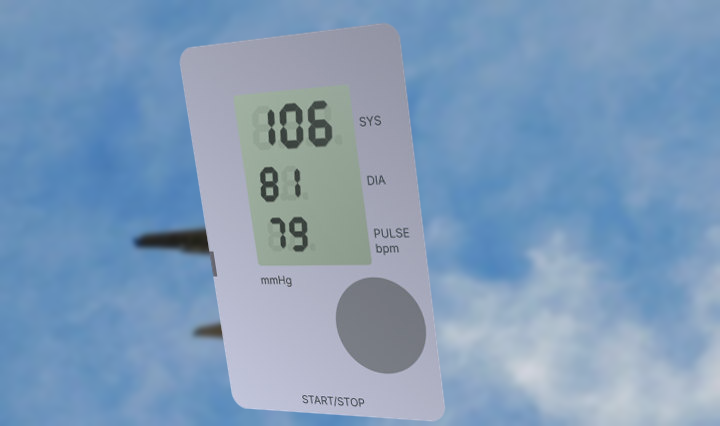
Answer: 79
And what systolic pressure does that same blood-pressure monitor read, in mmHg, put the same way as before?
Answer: 106
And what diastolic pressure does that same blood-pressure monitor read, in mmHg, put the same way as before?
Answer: 81
